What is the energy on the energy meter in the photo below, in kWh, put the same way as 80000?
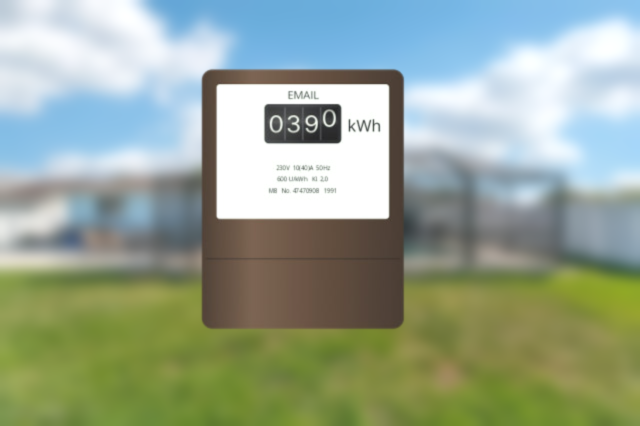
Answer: 390
